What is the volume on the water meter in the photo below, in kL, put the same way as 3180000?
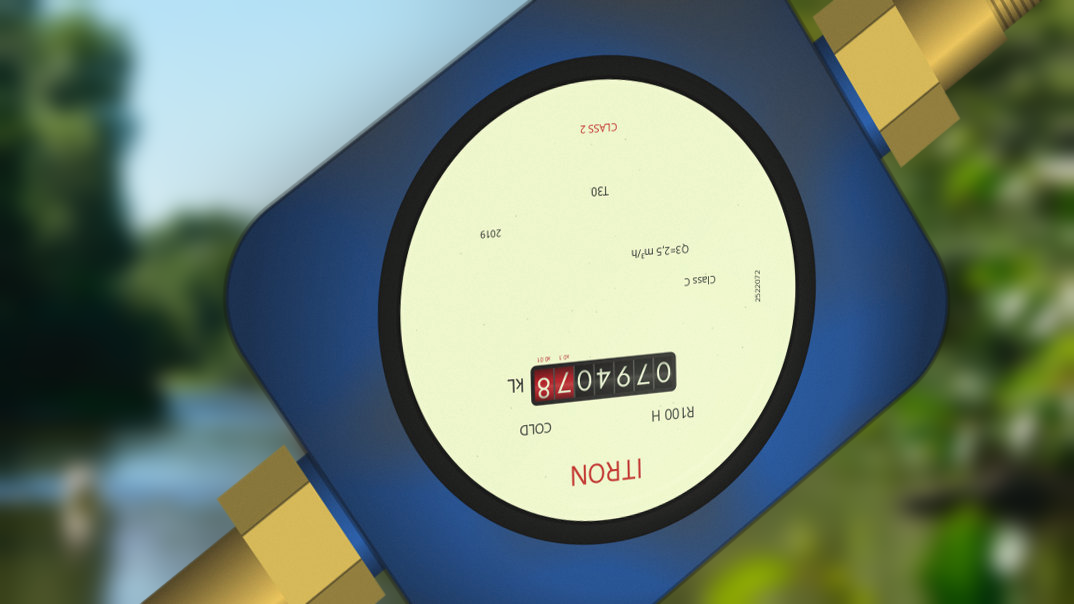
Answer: 7940.78
